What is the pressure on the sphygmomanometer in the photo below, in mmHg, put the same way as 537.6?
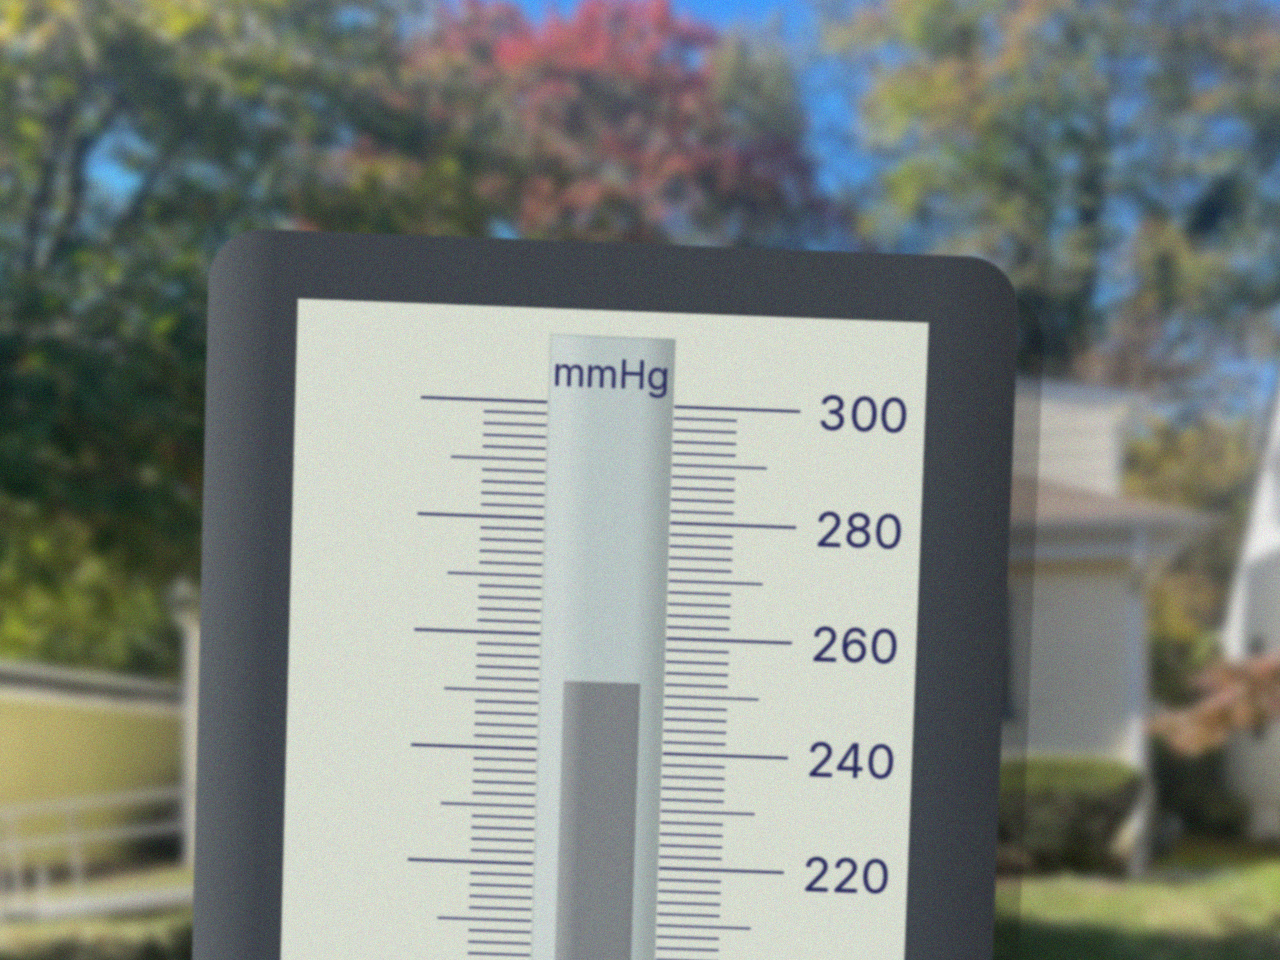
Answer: 252
